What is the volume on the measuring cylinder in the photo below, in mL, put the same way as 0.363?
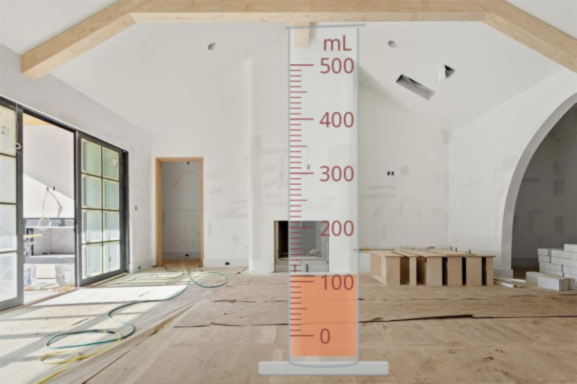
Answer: 110
